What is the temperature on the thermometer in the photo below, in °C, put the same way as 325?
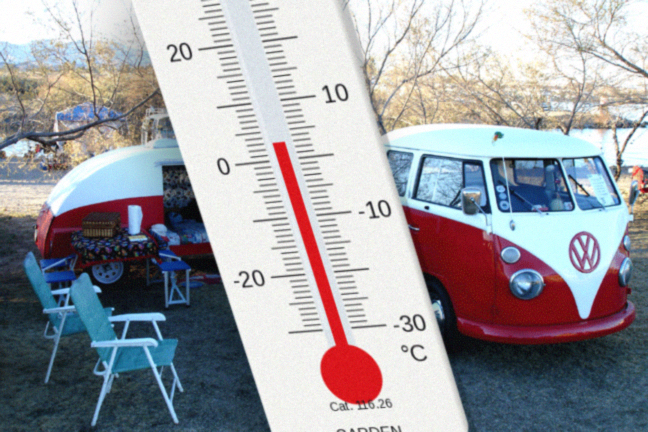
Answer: 3
